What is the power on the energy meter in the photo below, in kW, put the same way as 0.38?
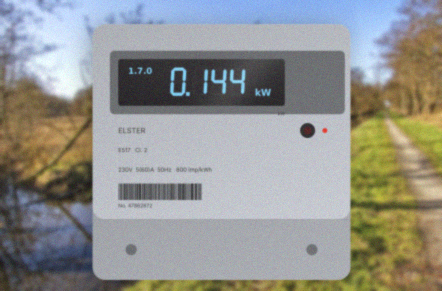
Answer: 0.144
